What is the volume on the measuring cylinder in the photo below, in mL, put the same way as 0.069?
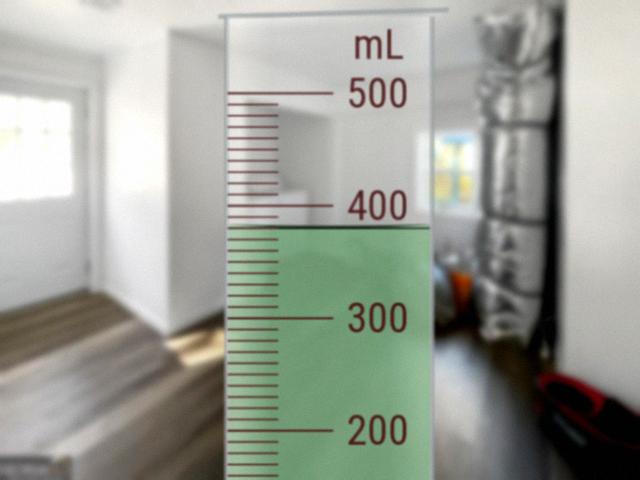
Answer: 380
